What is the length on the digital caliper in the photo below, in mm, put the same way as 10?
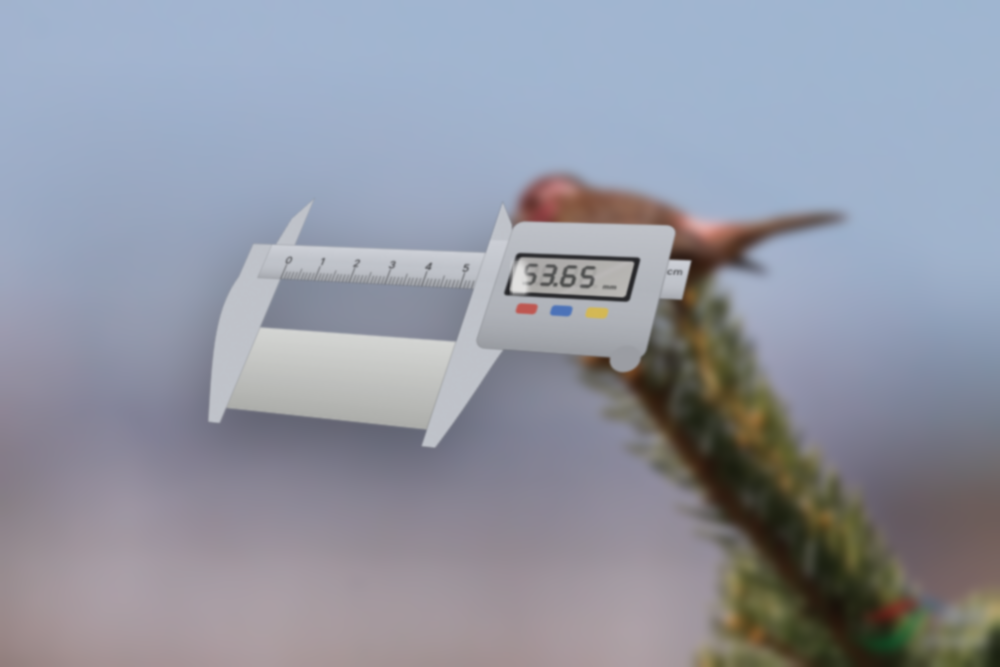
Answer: 53.65
